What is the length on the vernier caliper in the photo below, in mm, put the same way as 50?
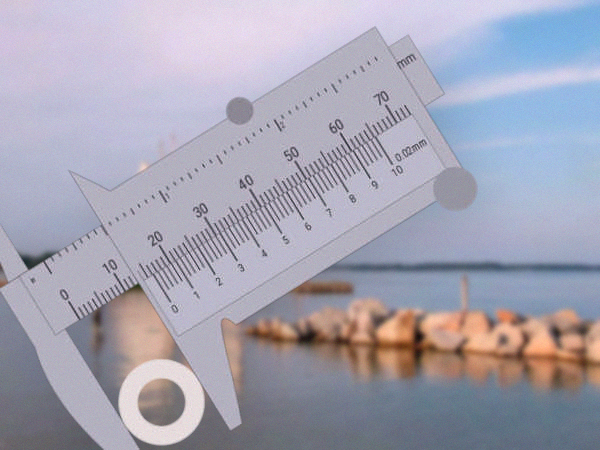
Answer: 16.2
